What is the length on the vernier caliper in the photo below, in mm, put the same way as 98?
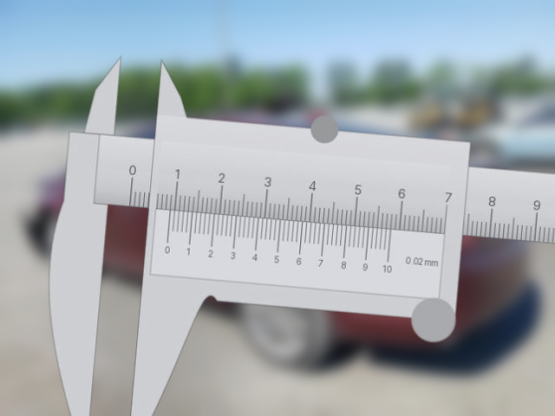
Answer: 9.0
